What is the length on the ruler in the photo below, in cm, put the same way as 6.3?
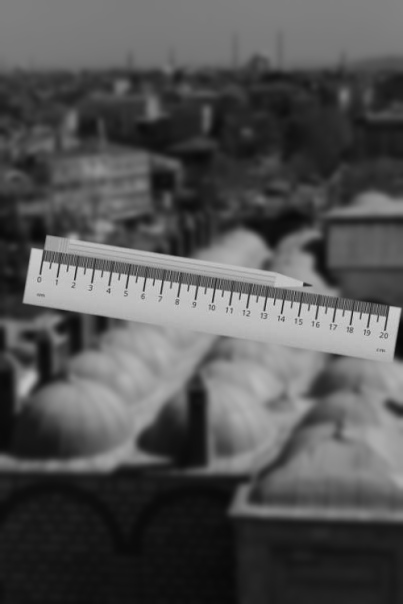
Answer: 15.5
